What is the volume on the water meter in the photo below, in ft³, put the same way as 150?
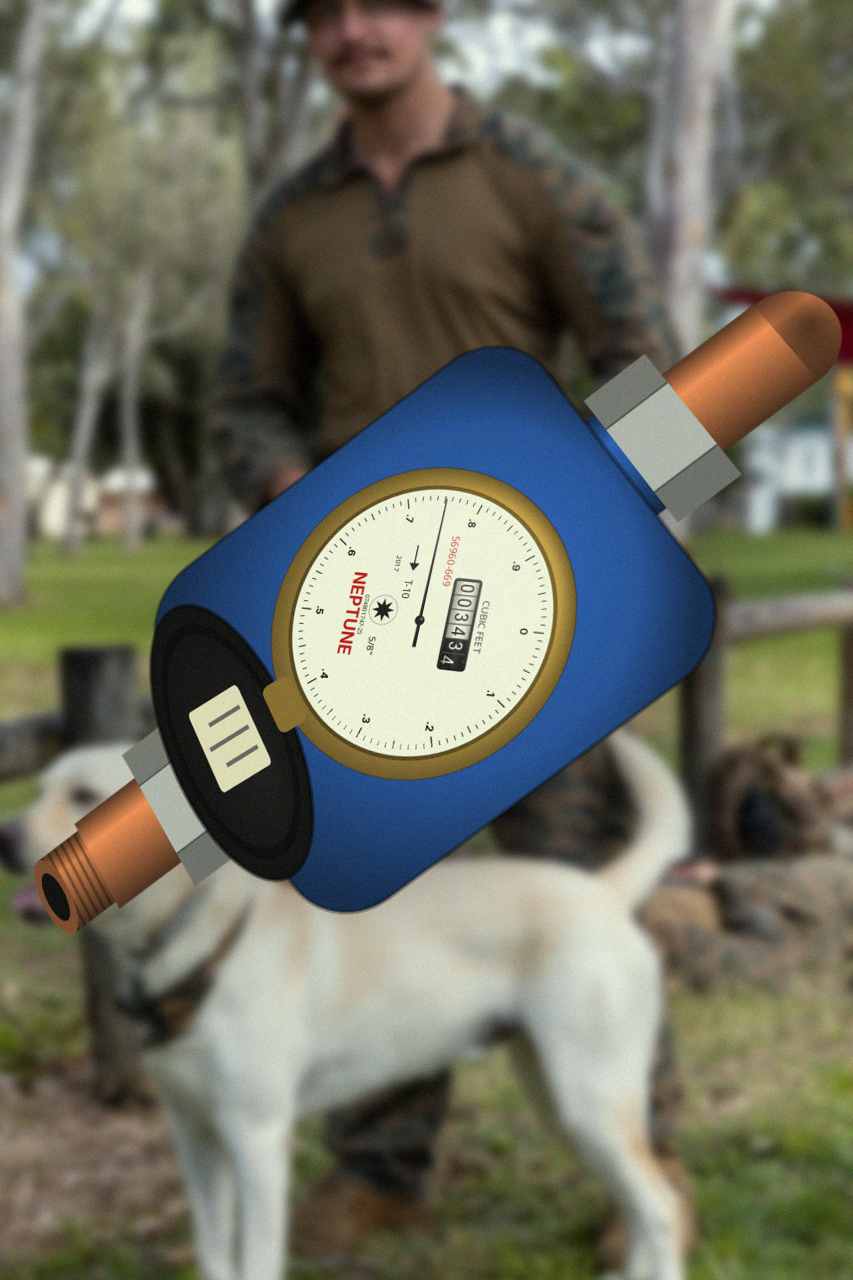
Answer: 3433.75
